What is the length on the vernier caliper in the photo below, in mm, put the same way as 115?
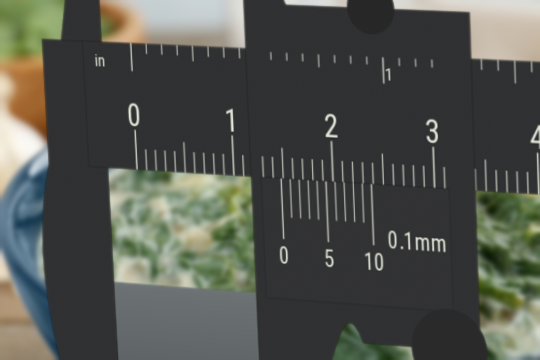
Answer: 14.8
